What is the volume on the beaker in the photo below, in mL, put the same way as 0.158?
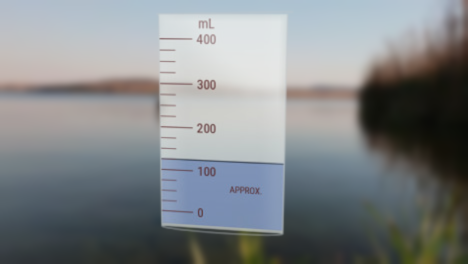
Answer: 125
